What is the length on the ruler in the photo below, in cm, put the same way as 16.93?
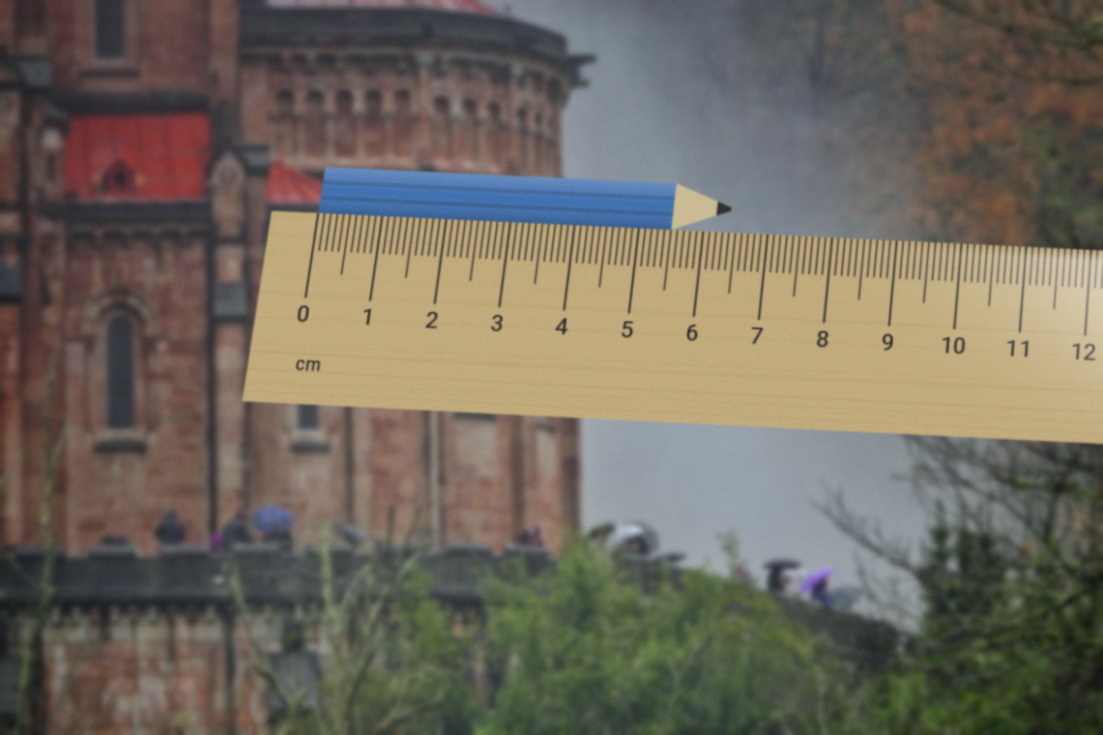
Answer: 6.4
